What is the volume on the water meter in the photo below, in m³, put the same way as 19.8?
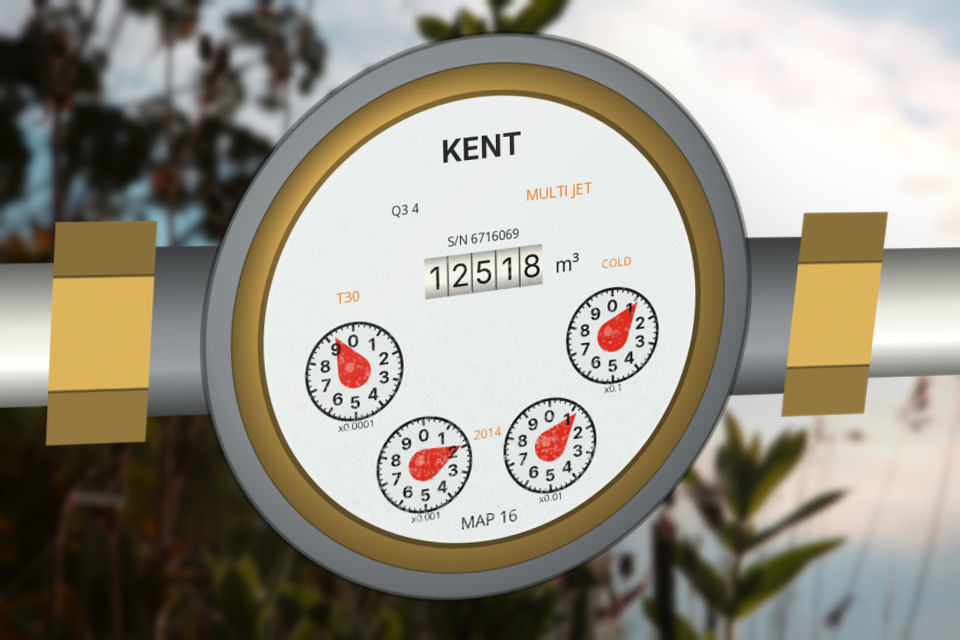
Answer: 12518.1119
